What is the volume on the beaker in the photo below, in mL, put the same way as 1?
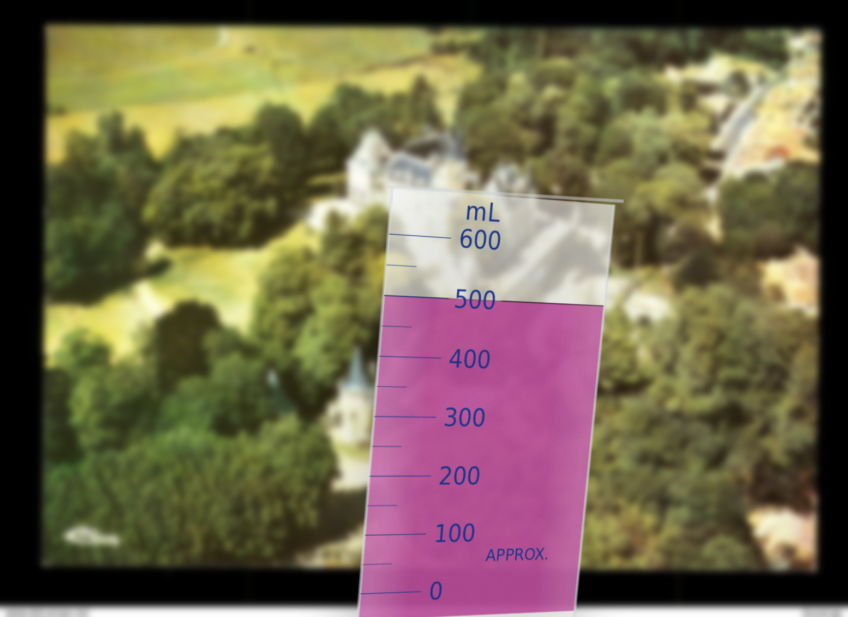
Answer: 500
